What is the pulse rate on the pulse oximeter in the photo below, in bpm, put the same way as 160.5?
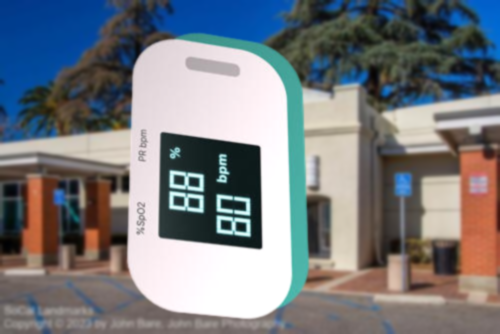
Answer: 80
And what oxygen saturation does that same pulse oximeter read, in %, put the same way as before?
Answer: 88
